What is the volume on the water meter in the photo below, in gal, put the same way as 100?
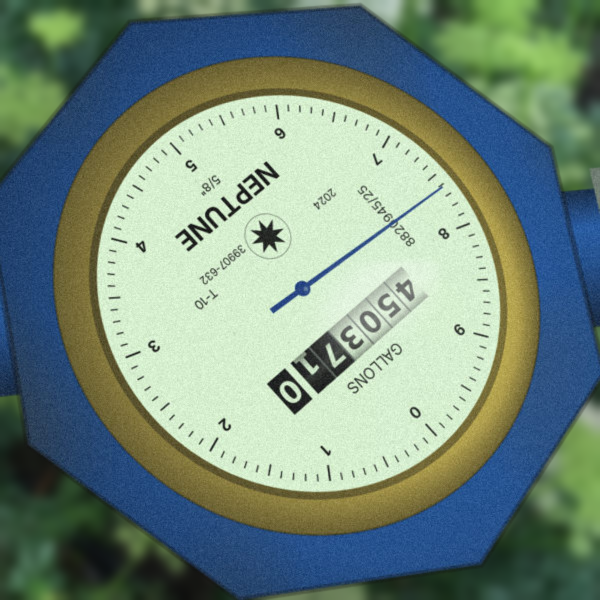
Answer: 4503707.6
